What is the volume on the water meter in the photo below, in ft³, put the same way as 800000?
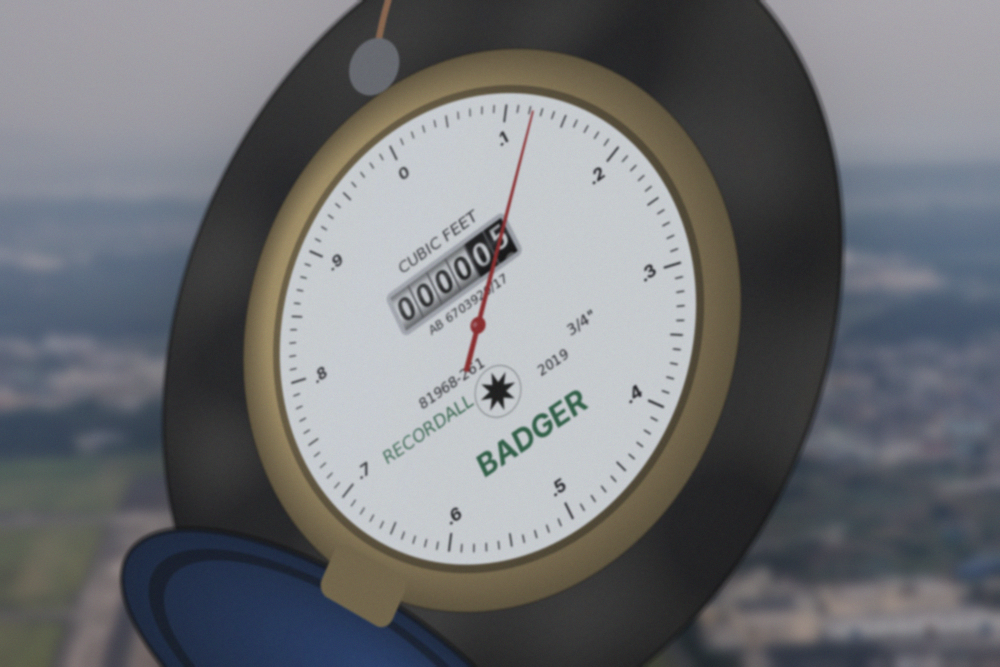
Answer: 5.12
